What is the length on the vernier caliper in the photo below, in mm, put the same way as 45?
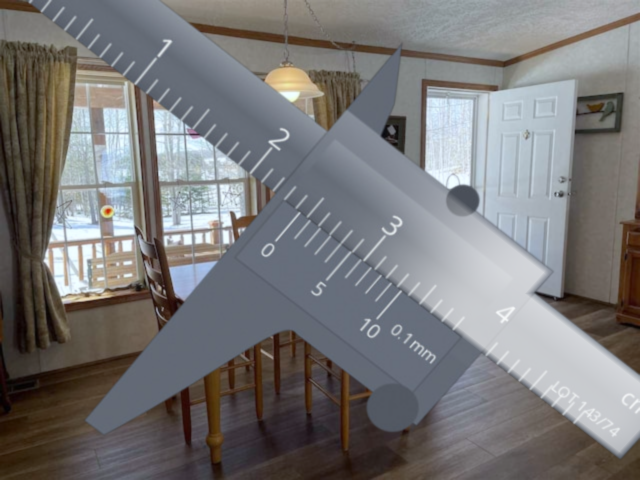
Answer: 24.4
